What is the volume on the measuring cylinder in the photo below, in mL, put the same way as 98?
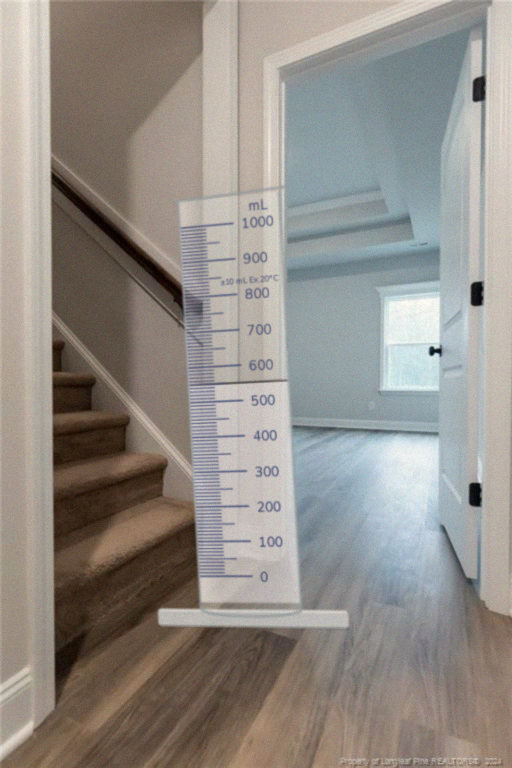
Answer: 550
